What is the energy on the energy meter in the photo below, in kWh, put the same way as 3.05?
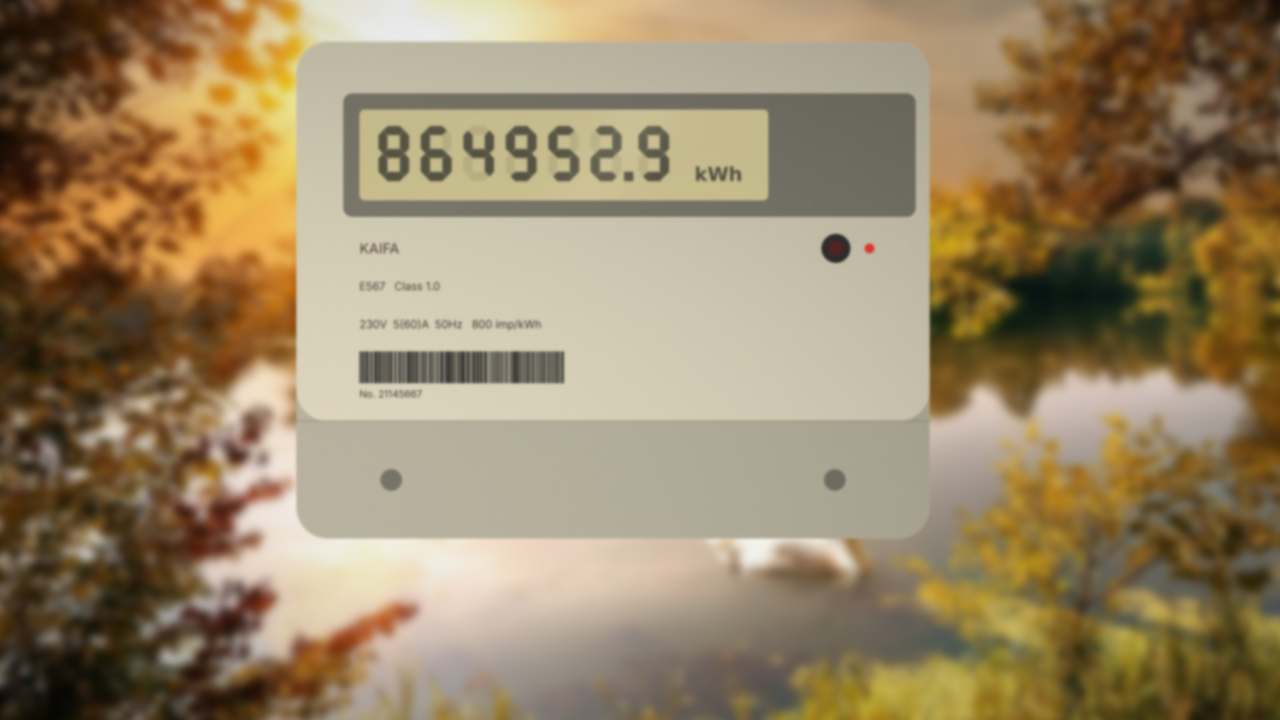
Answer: 864952.9
